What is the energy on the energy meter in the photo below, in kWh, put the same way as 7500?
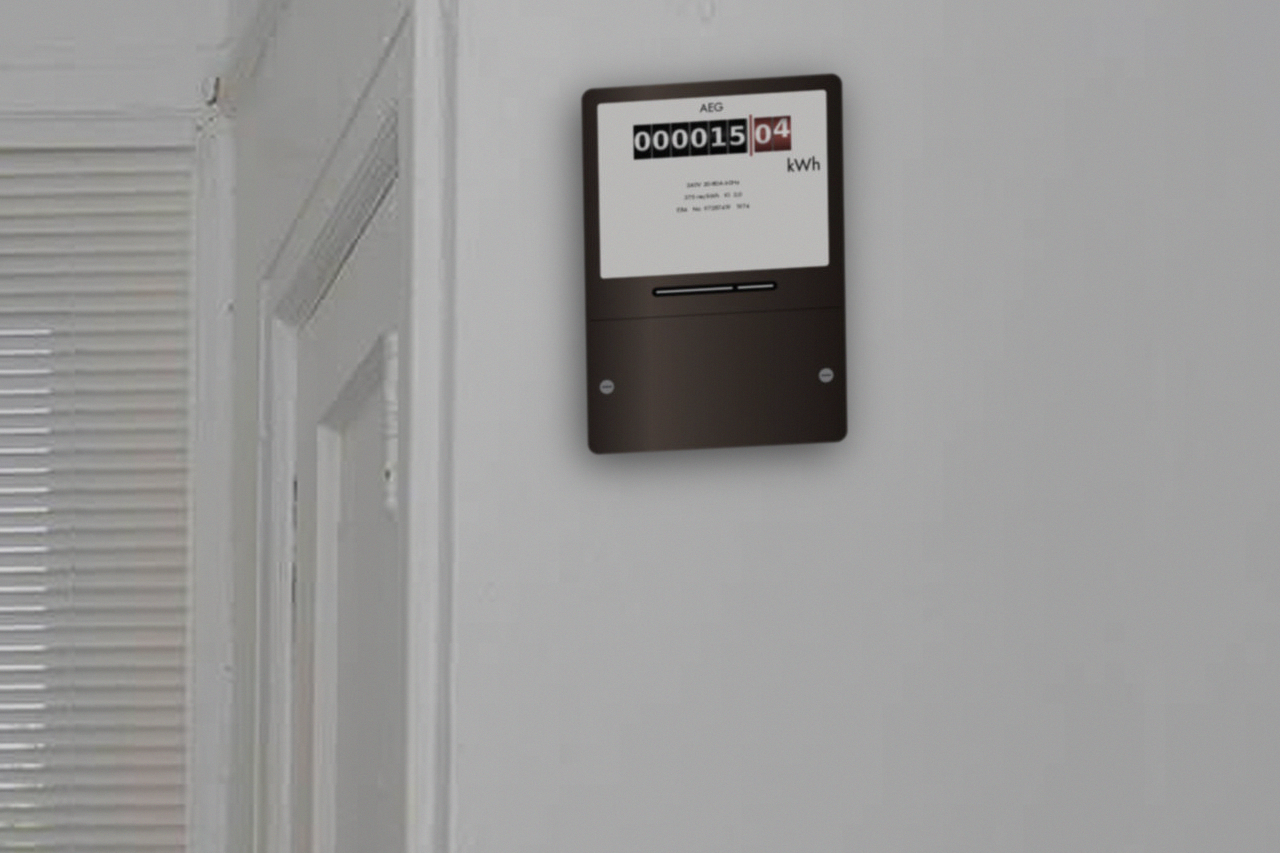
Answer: 15.04
